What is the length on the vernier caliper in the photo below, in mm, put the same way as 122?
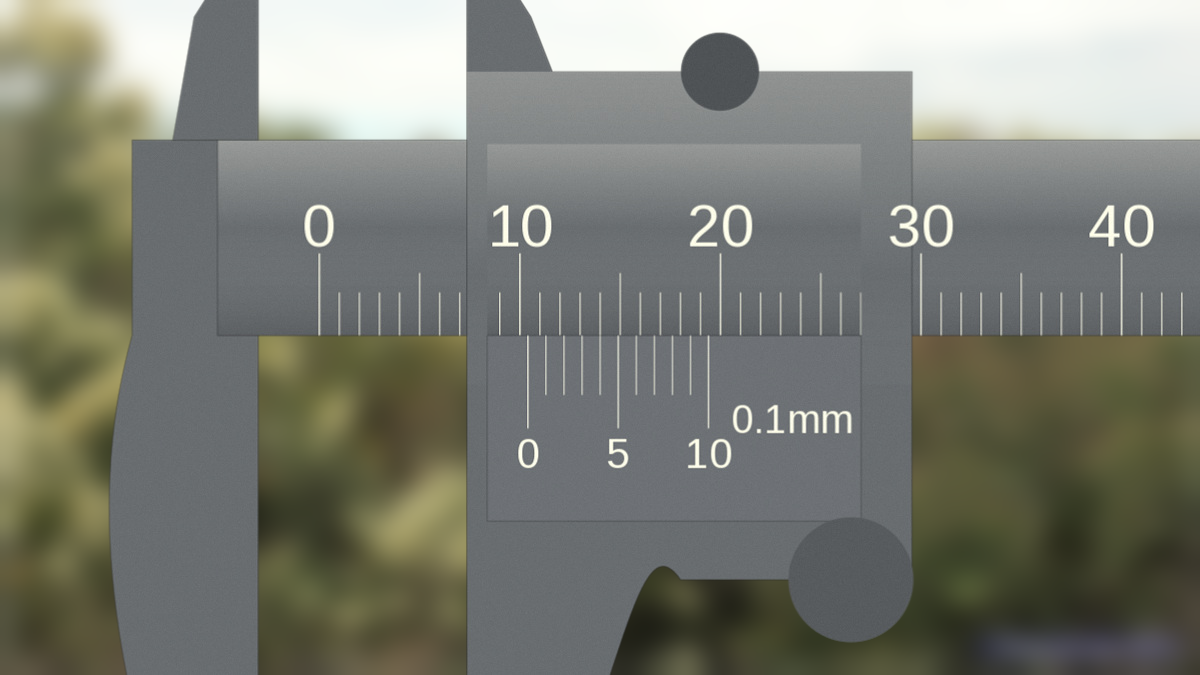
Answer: 10.4
